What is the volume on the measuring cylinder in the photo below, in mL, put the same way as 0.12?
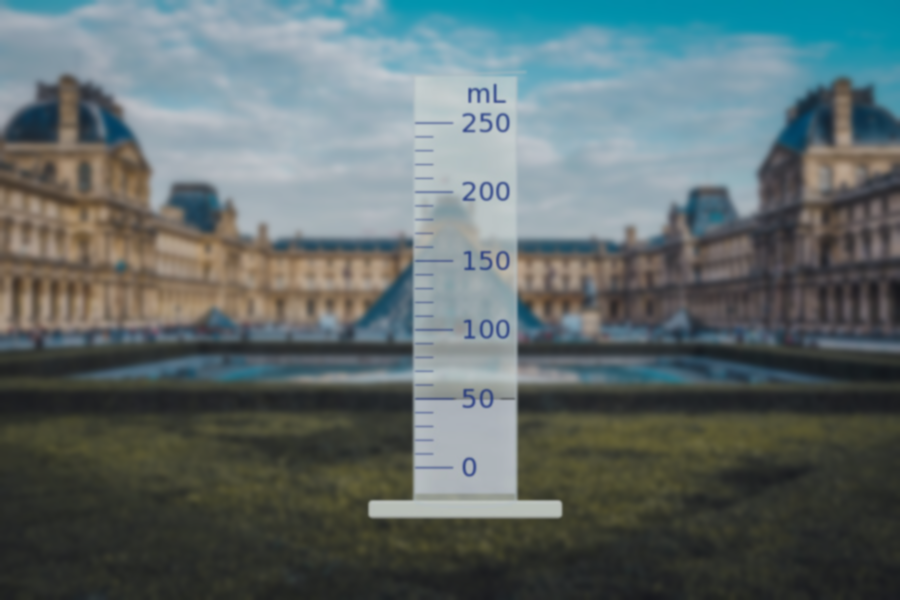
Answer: 50
